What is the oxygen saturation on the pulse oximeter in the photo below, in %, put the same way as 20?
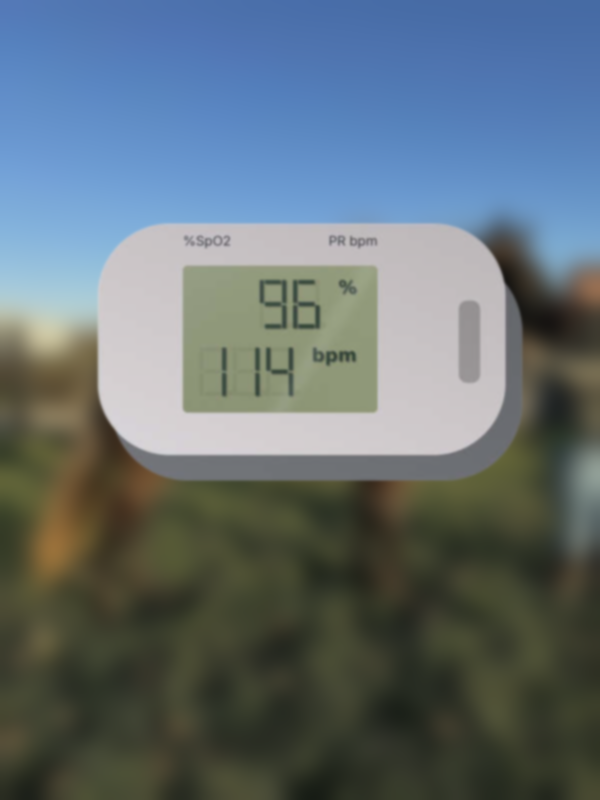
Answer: 96
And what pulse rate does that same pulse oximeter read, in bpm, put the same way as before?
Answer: 114
